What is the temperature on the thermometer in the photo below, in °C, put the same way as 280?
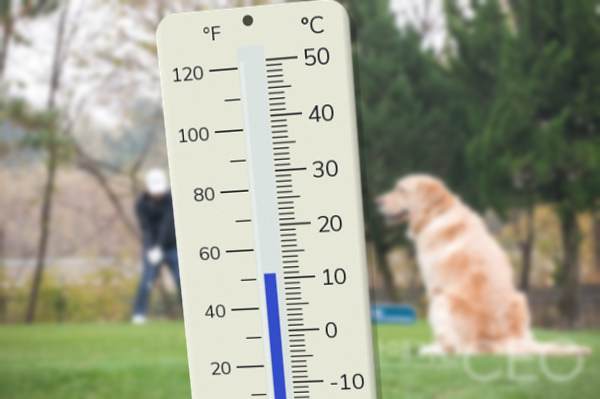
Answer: 11
